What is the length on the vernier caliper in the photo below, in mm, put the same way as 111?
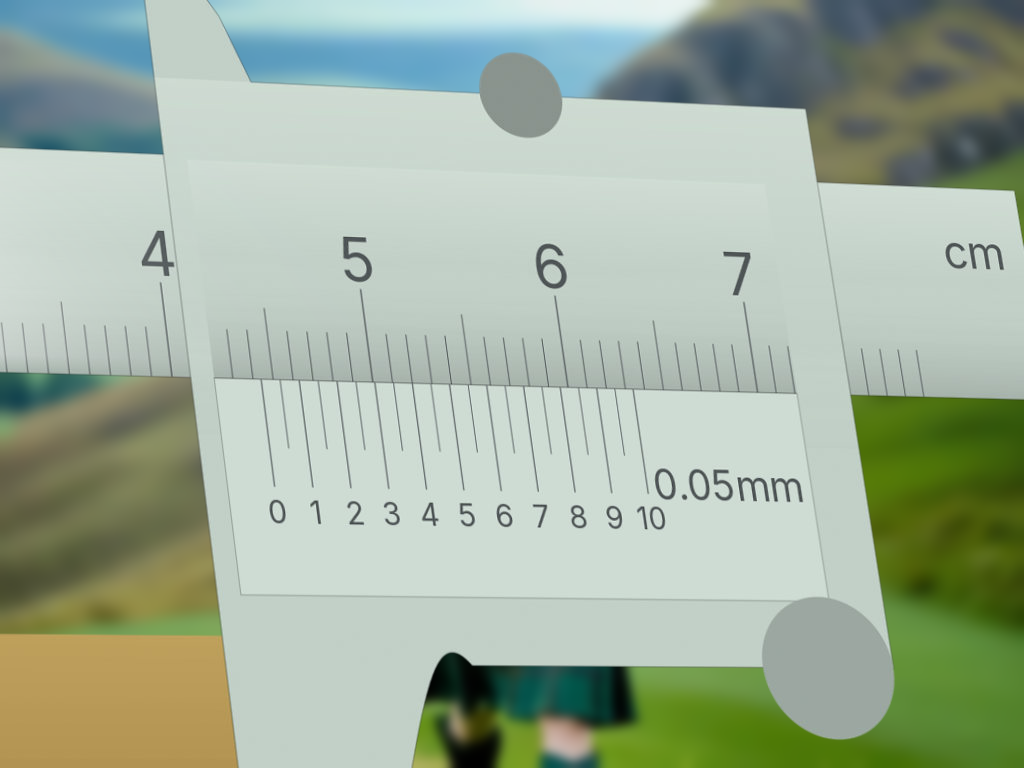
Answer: 44.4
